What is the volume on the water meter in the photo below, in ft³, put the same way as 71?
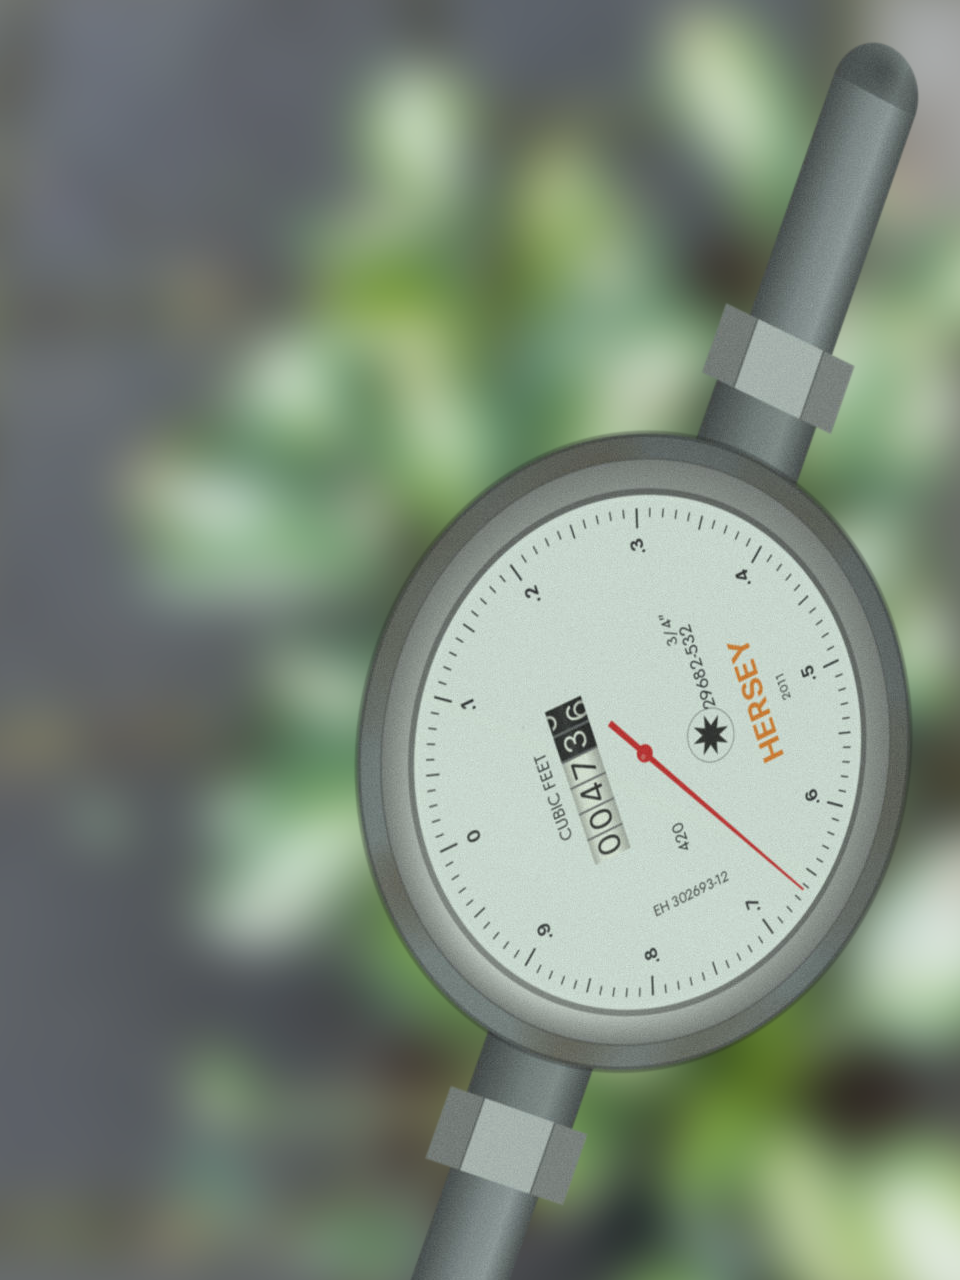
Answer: 4735.66
